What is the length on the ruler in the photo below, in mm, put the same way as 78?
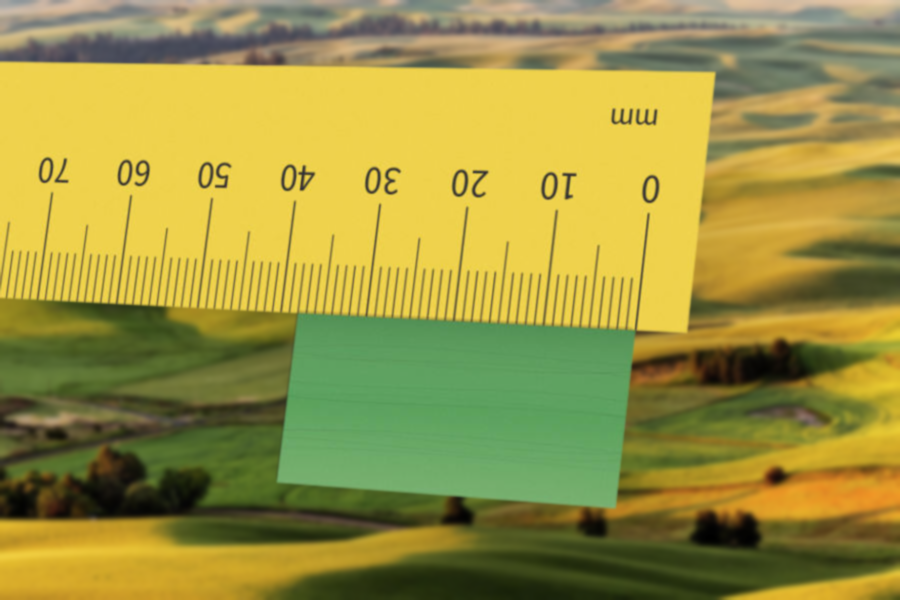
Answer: 38
